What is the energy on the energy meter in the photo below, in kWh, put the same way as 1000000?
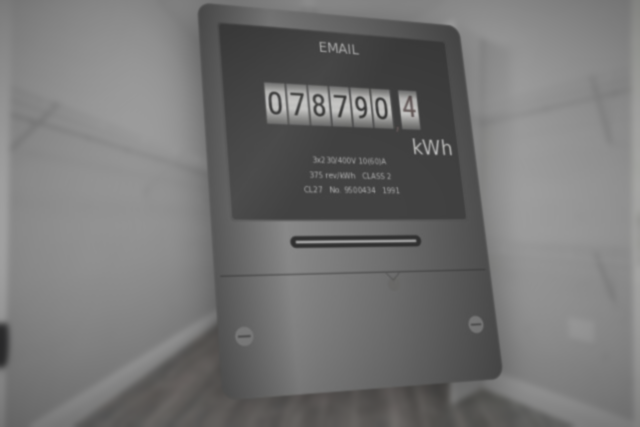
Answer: 78790.4
